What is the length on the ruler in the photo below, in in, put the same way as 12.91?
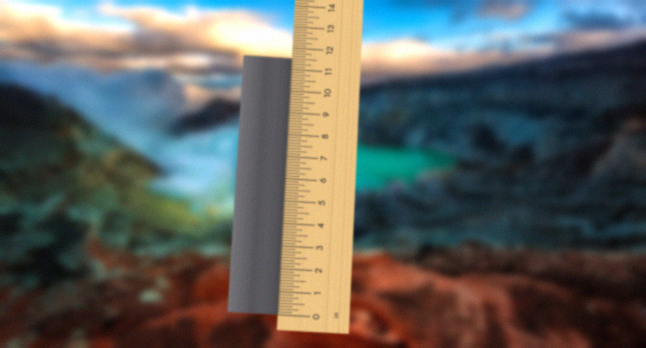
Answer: 11.5
